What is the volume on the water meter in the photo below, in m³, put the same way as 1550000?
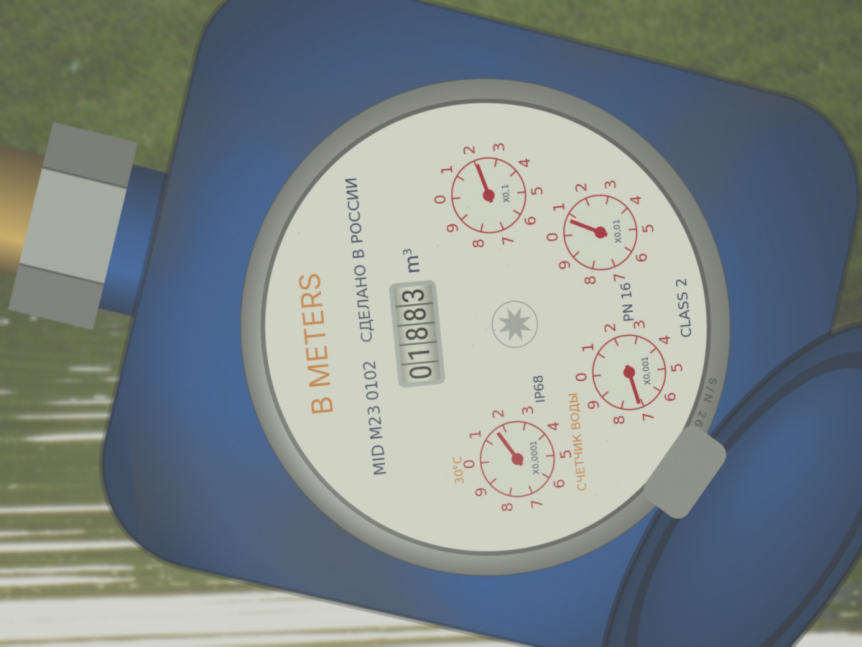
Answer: 1883.2071
